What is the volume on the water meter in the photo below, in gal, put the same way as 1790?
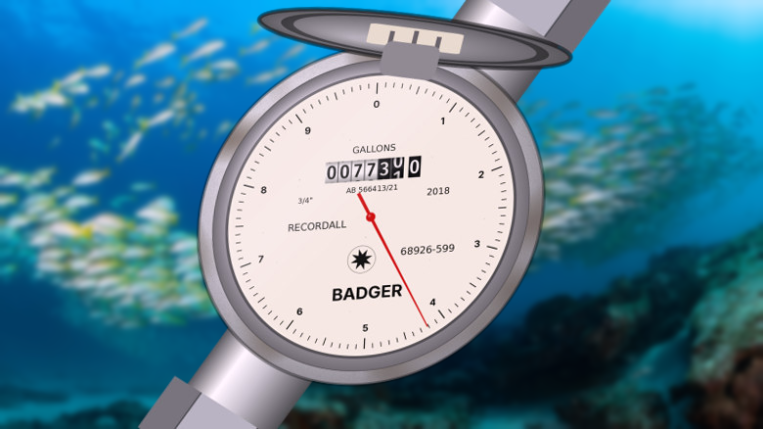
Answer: 77304.2
